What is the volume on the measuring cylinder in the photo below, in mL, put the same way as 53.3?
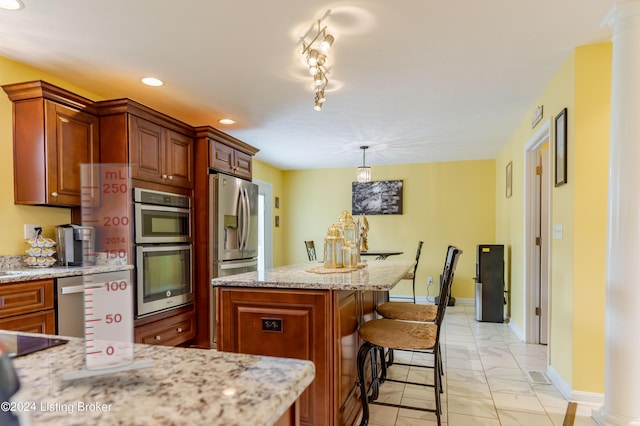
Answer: 100
